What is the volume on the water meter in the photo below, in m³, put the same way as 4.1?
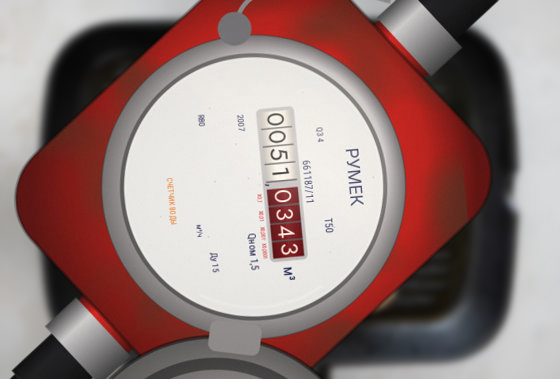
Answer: 51.0343
